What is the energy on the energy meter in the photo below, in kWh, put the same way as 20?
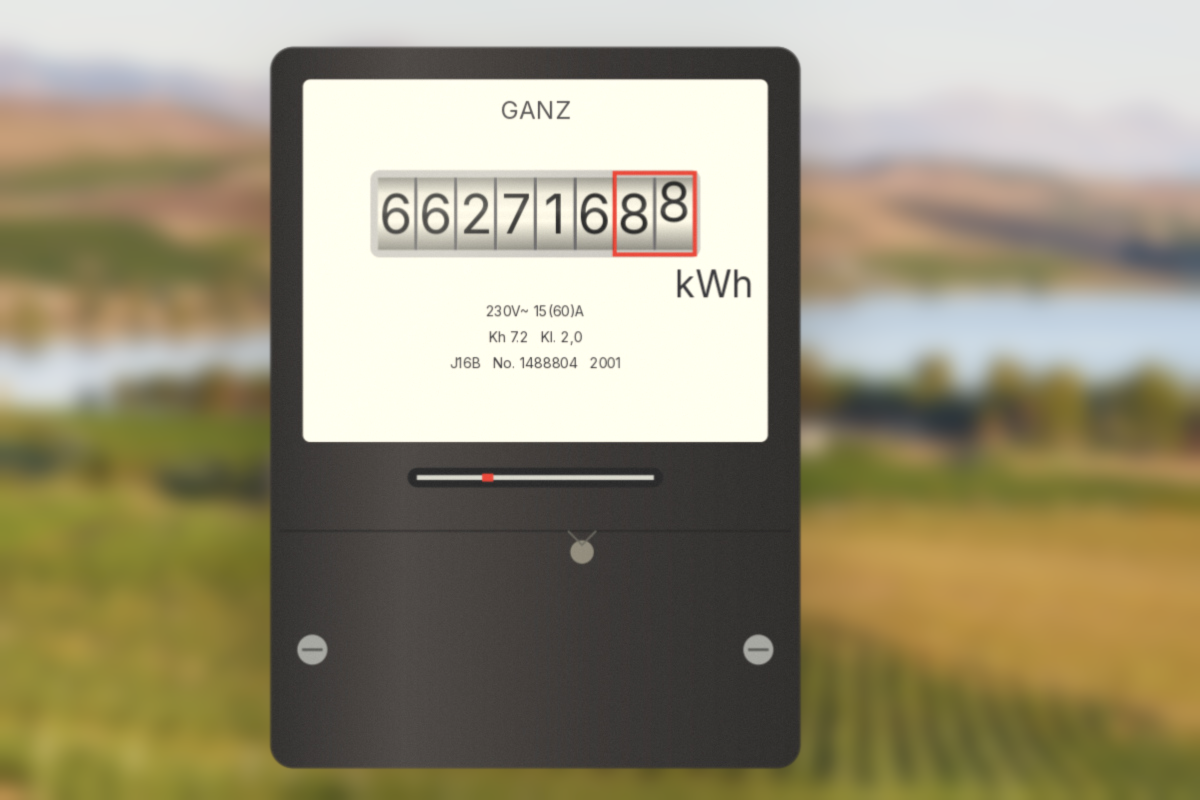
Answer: 662716.88
